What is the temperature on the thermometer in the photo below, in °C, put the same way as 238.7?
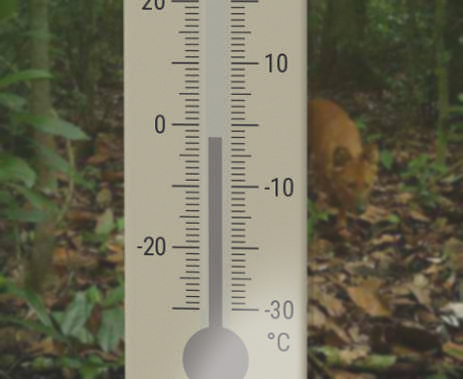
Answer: -2
